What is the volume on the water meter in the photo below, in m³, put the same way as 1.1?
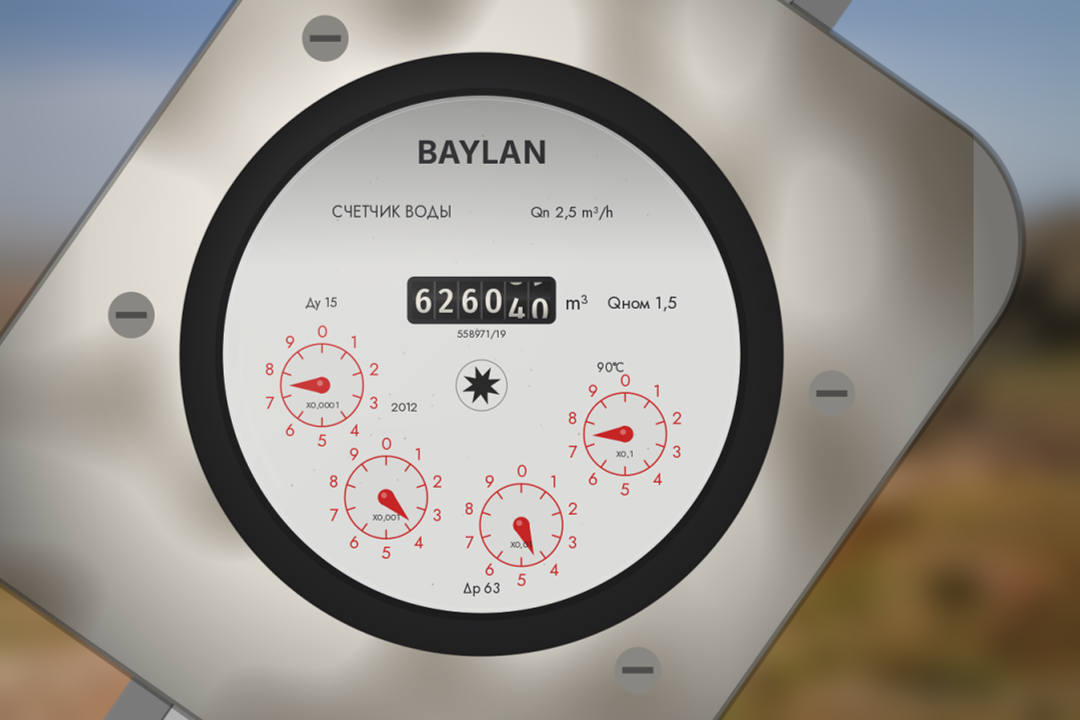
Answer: 626039.7437
